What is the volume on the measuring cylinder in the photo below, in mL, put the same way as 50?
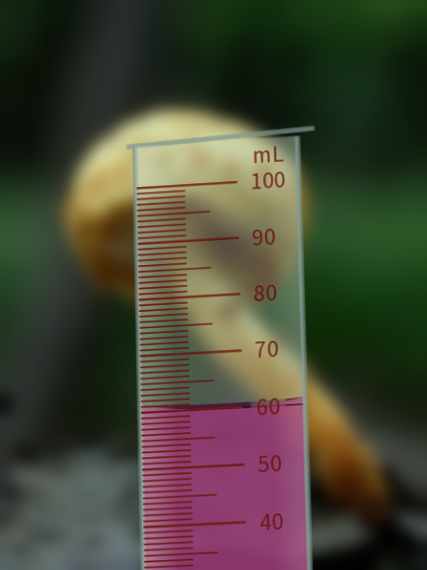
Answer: 60
